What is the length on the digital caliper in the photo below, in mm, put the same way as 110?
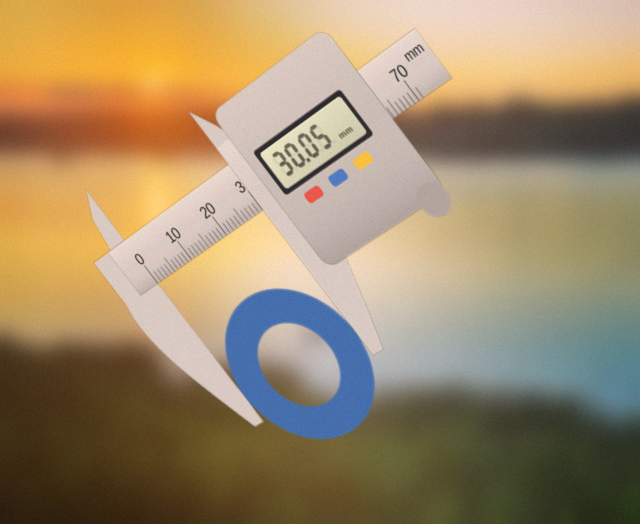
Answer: 30.05
